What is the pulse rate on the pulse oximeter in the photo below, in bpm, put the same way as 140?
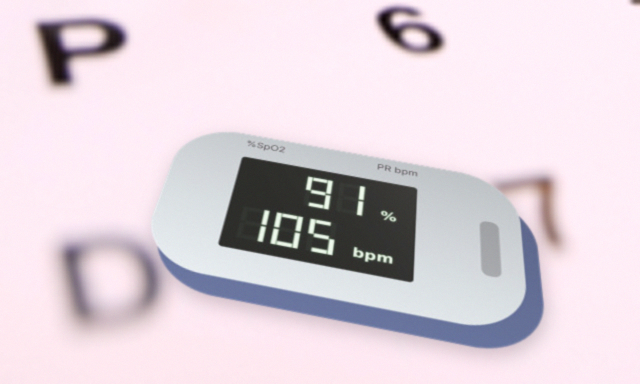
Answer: 105
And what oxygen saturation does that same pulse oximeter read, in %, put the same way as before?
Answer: 91
